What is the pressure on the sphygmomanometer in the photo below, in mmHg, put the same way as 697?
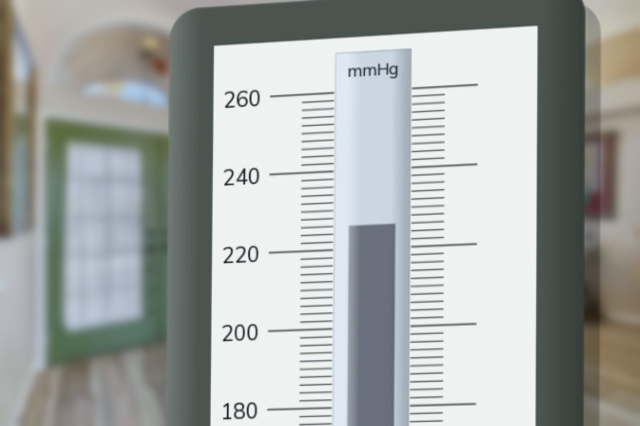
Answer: 226
